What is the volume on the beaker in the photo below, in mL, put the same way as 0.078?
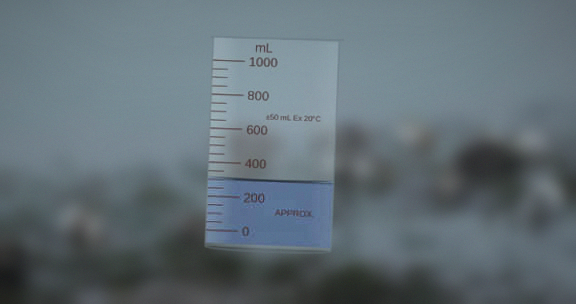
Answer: 300
